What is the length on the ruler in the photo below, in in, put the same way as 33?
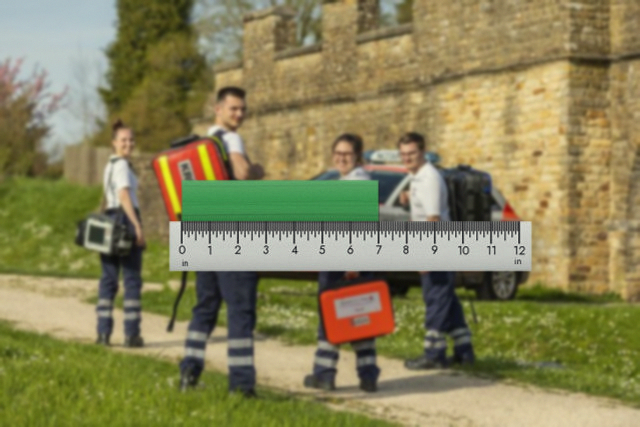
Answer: 7
